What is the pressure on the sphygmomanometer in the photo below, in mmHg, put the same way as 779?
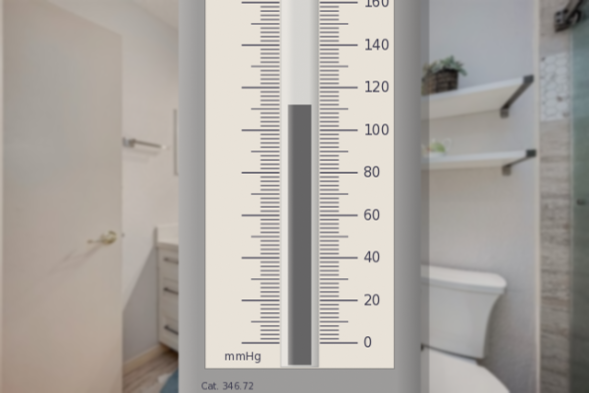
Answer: 112
